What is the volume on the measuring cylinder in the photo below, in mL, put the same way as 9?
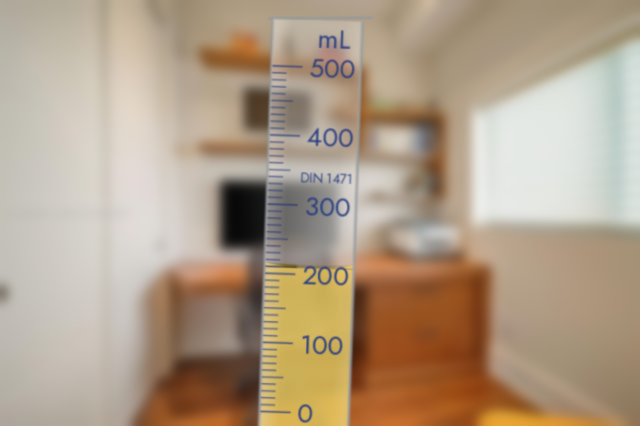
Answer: 210
